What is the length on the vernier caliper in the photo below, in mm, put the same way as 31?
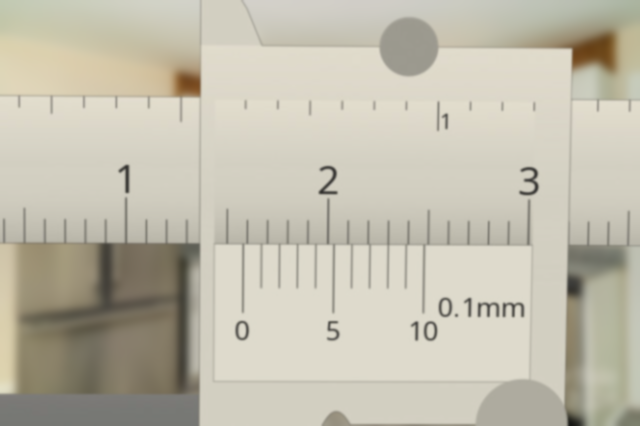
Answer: 15.8
